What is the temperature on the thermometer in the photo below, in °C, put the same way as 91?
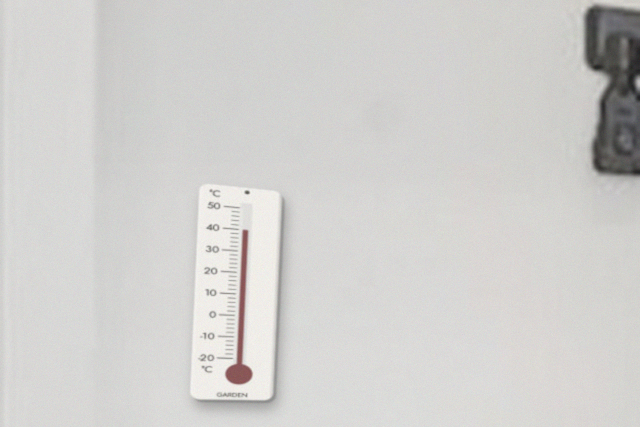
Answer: 40
